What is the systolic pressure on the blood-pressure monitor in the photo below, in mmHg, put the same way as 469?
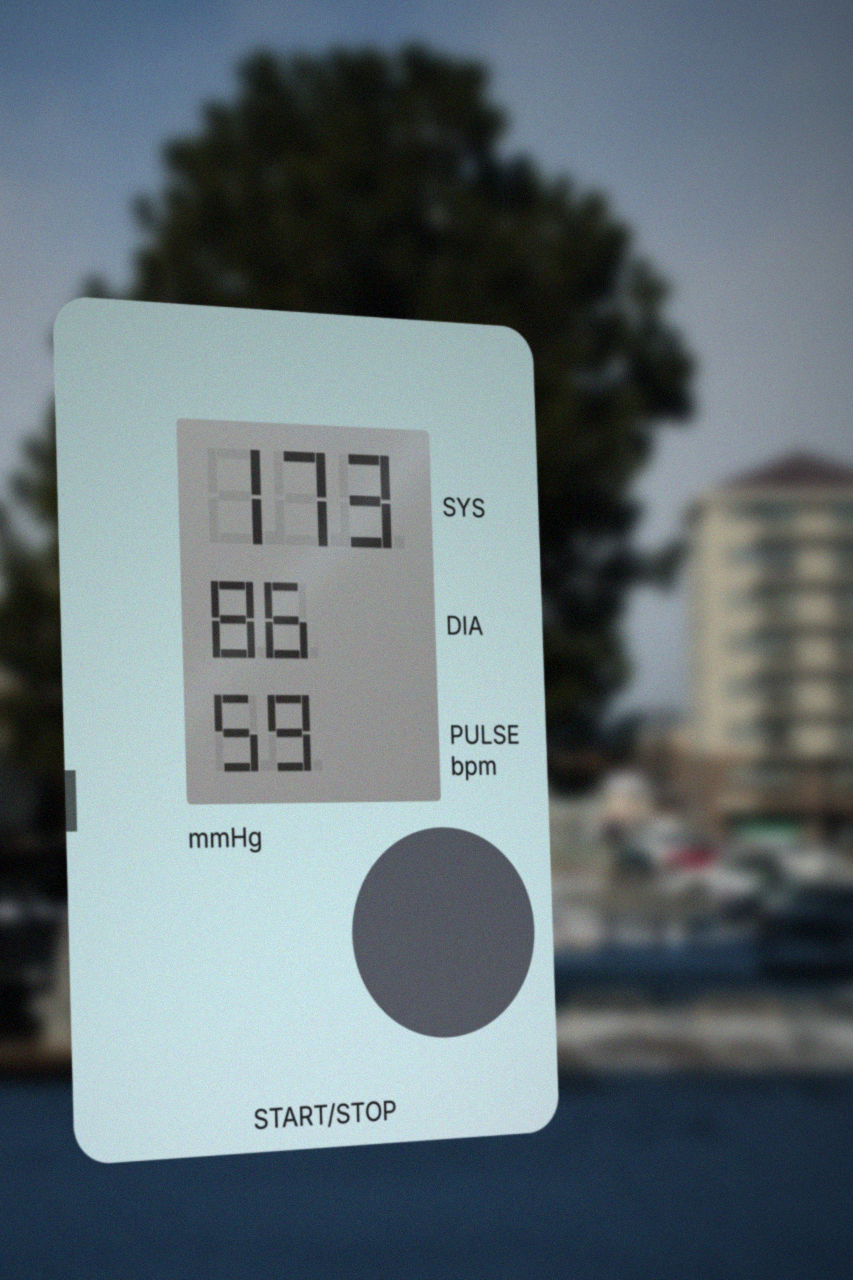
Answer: 173
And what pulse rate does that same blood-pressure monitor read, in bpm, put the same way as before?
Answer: 59
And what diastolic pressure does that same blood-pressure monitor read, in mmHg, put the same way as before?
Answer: 86
